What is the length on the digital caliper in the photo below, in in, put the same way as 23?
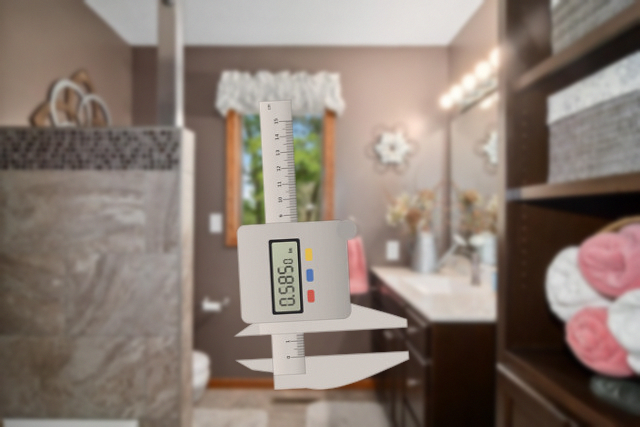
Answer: 0.5850
